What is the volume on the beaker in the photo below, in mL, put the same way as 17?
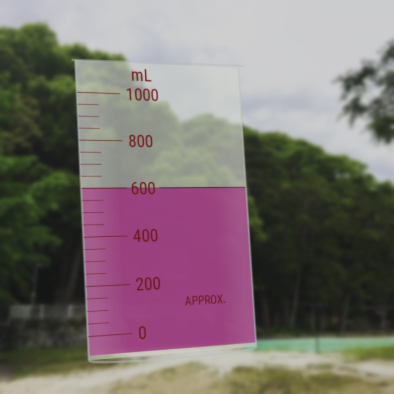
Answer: 600
